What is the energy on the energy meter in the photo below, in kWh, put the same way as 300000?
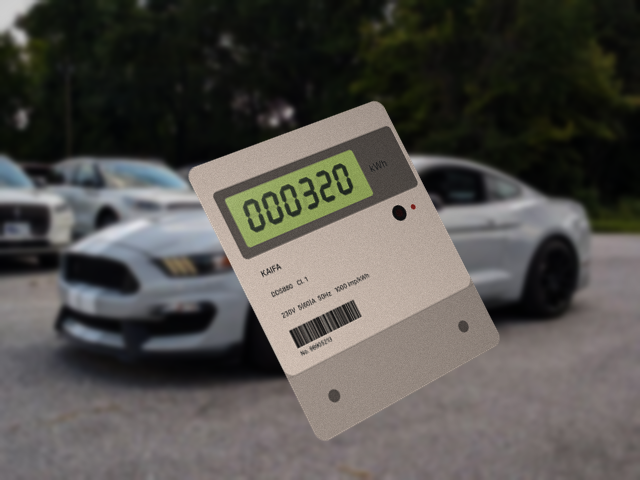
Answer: 320
